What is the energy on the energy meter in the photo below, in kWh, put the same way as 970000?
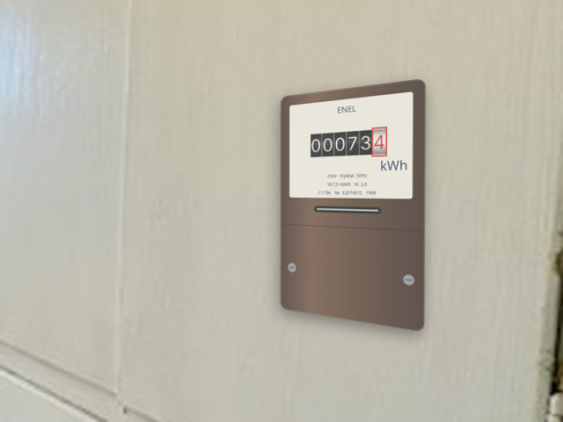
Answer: 73.4
